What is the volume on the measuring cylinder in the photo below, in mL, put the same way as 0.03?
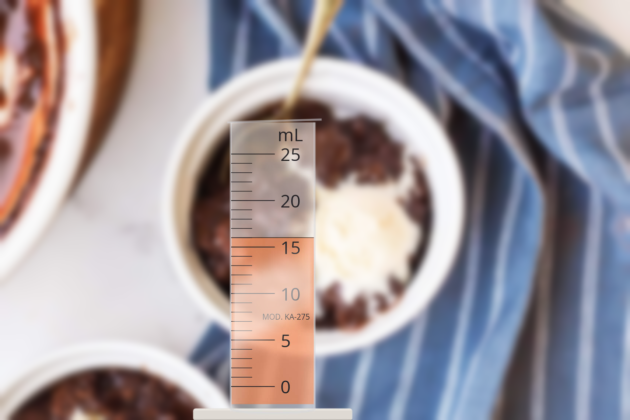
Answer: 16
